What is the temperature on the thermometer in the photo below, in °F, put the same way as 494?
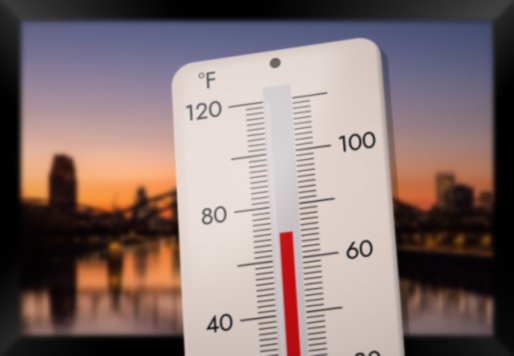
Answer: 70
